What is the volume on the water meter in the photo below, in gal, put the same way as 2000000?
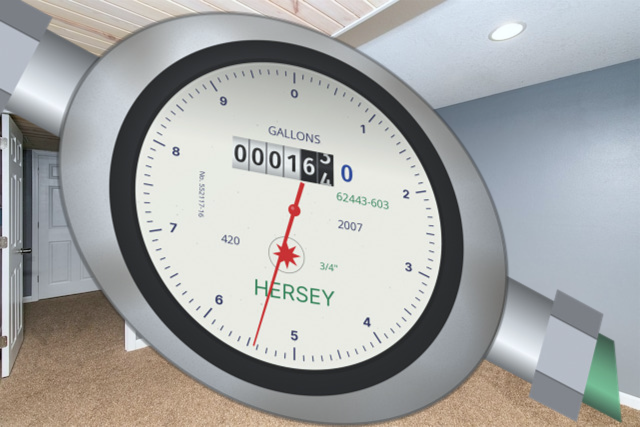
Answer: 1635.4
